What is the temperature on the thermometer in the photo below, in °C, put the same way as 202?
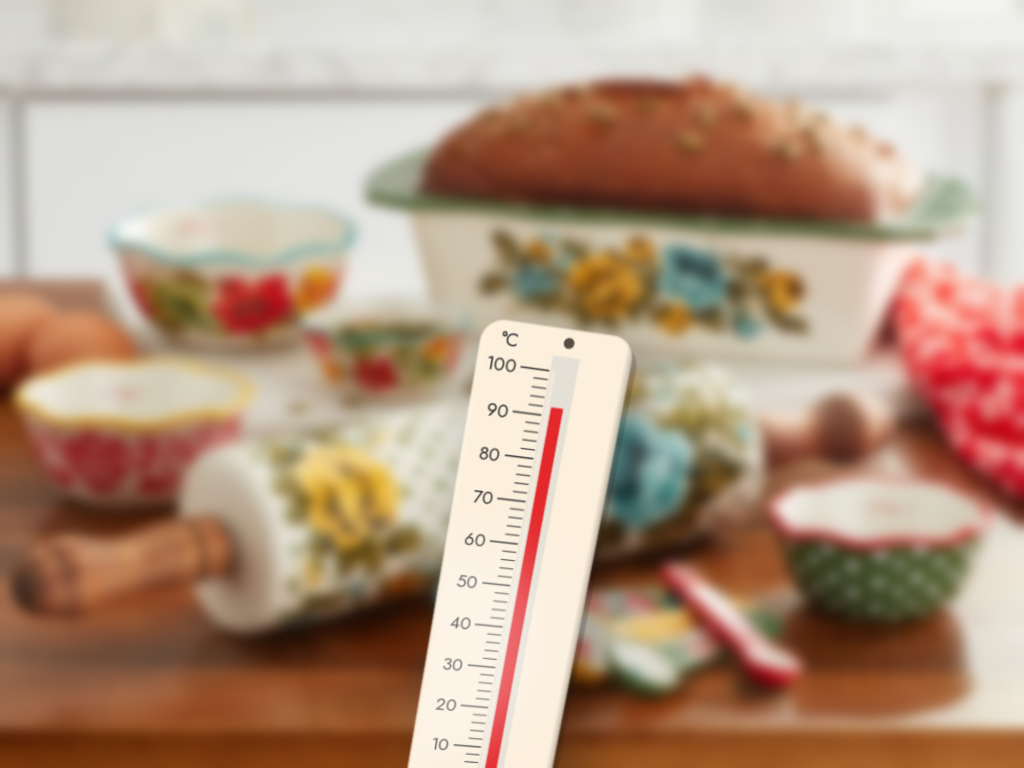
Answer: 92
